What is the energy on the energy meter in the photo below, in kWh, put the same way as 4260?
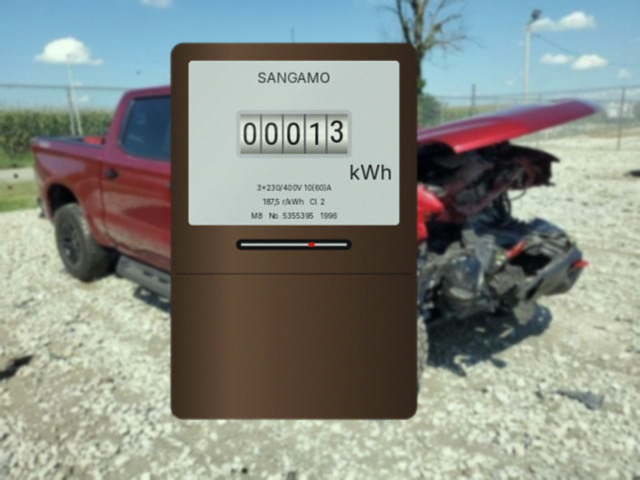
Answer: 13
